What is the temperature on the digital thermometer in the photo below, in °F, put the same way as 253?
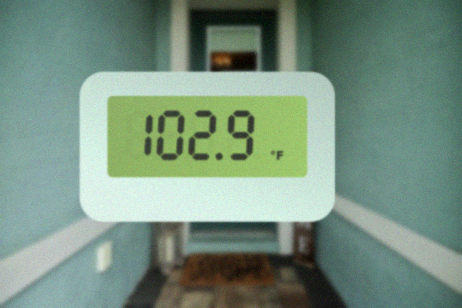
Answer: 102.9
